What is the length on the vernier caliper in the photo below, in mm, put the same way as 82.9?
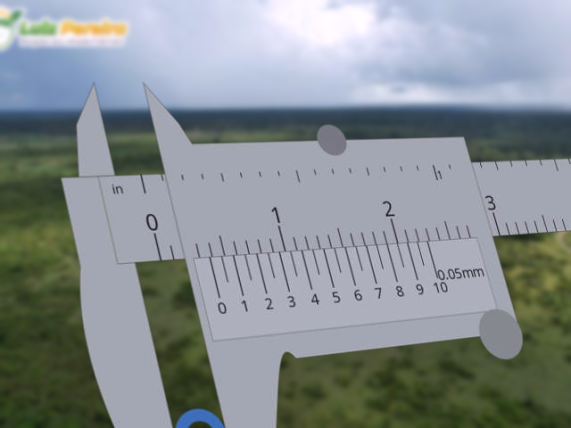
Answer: 3.8
